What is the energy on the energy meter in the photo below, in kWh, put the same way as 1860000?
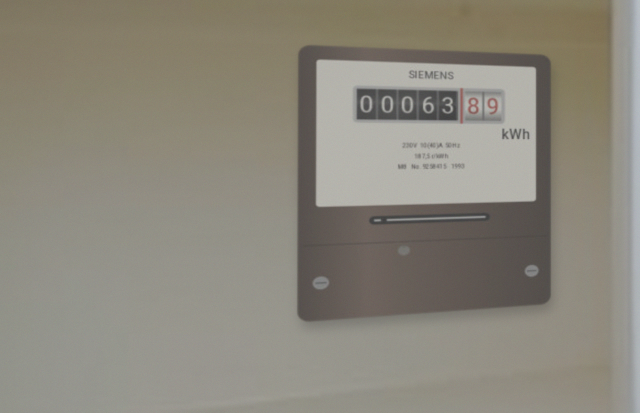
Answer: 63.89
